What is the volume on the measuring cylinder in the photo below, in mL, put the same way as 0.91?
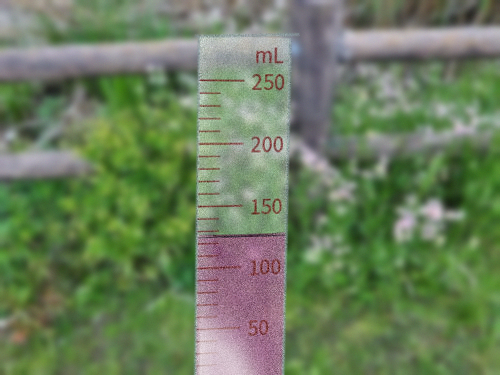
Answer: 125
